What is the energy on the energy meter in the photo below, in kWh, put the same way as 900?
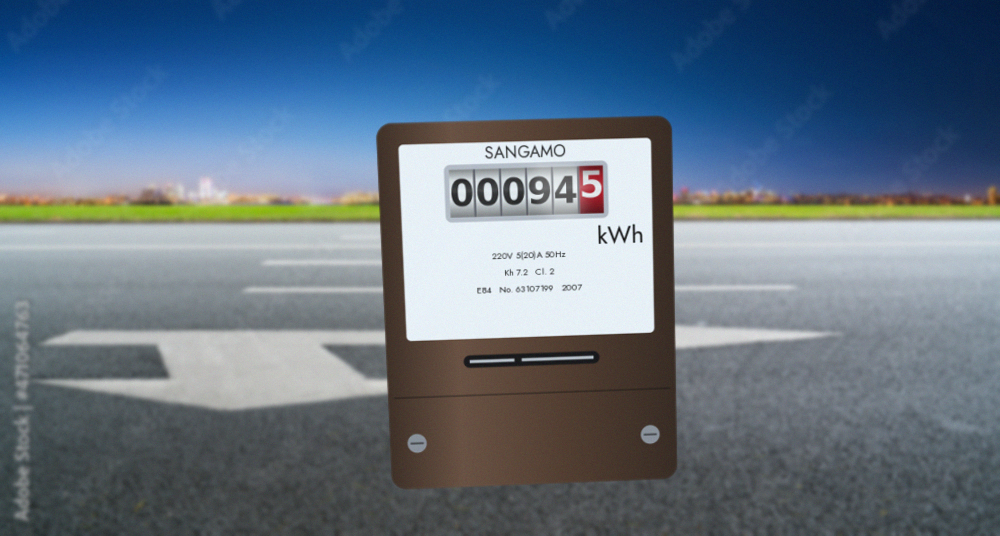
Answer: 94.5
